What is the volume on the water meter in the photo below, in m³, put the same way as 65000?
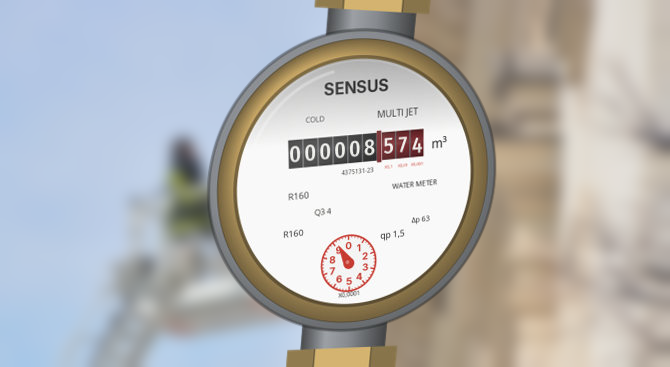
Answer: 8.5739
